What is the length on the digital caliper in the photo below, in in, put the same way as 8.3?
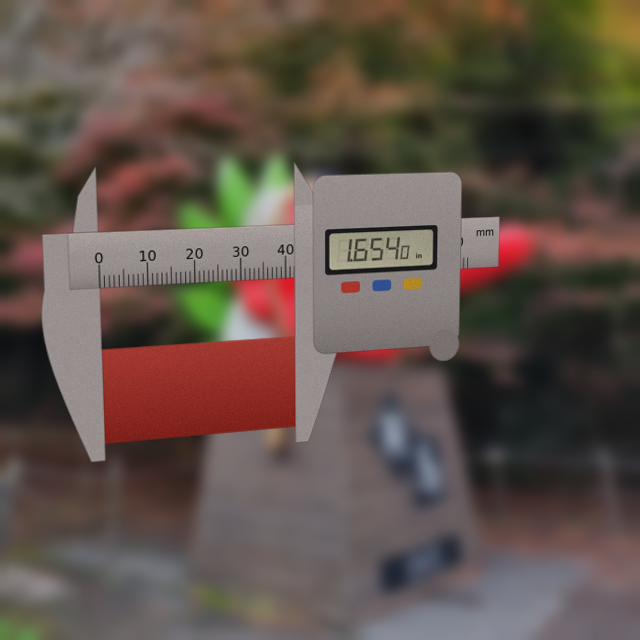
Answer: 1.6540
